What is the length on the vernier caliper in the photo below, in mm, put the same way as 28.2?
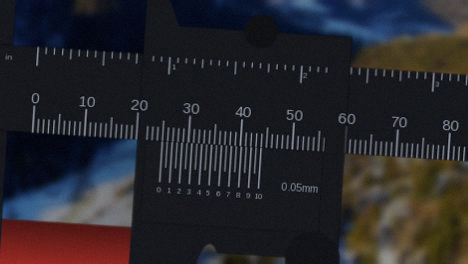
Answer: 25.0
